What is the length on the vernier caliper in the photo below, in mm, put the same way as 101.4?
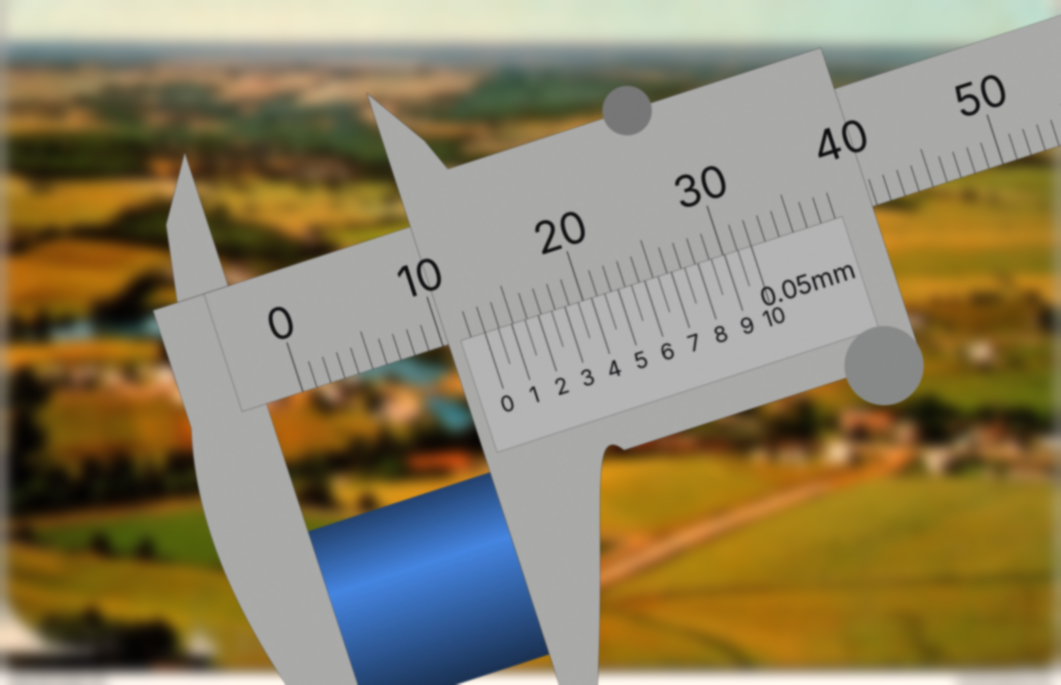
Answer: 13.0
